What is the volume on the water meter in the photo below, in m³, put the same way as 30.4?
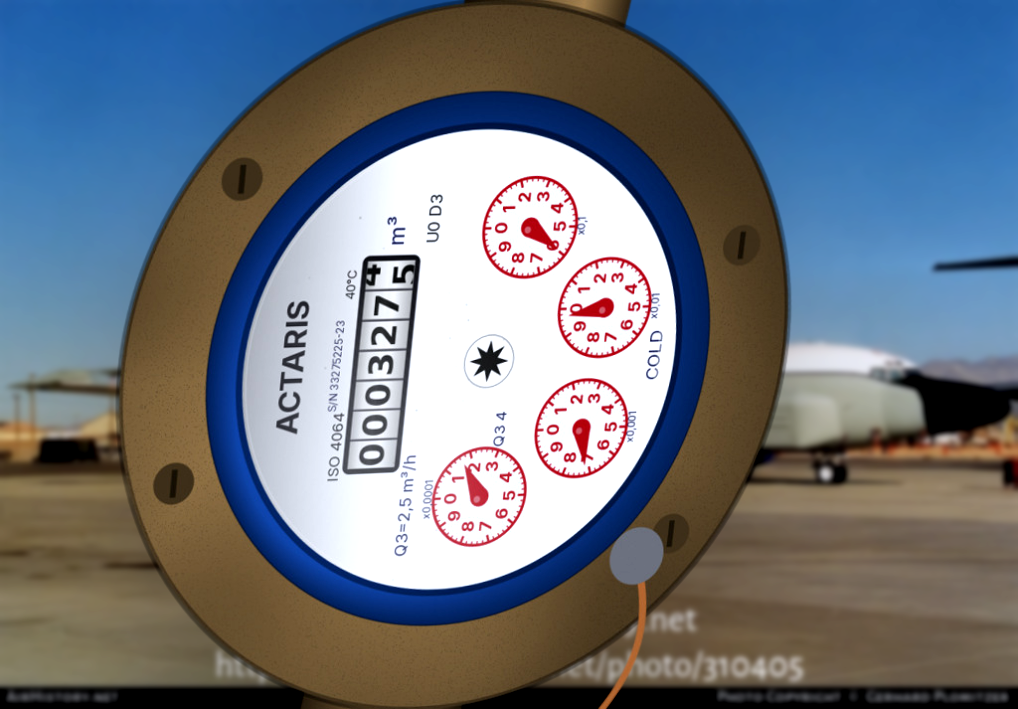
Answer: 3274.5971
